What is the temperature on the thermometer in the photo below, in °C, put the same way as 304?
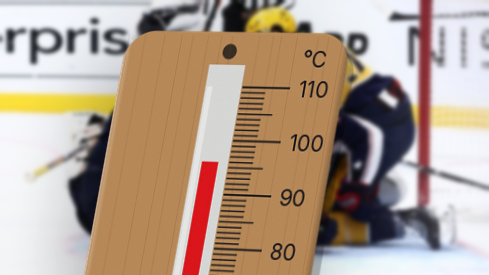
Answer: 96
